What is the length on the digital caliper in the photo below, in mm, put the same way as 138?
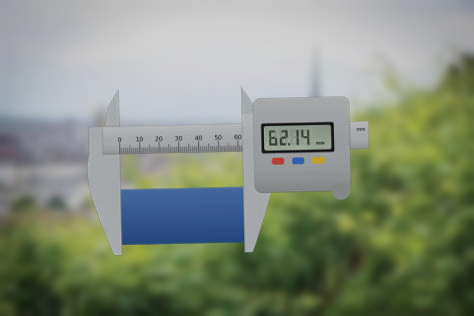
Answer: 62.14
